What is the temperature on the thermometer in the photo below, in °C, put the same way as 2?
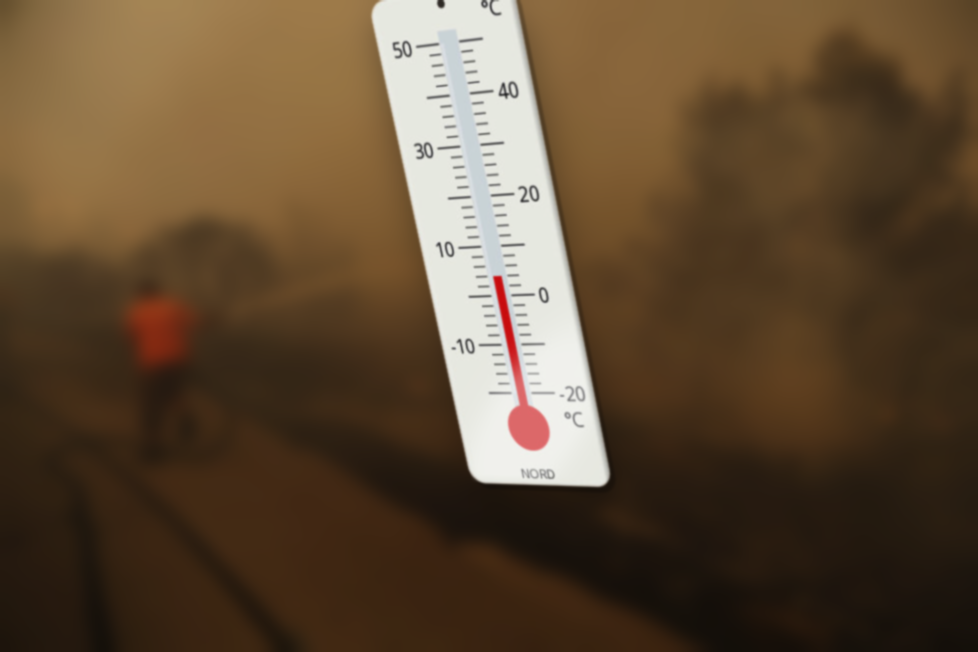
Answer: 4
